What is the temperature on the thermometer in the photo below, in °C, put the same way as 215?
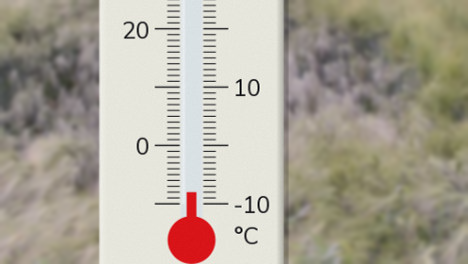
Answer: -8
